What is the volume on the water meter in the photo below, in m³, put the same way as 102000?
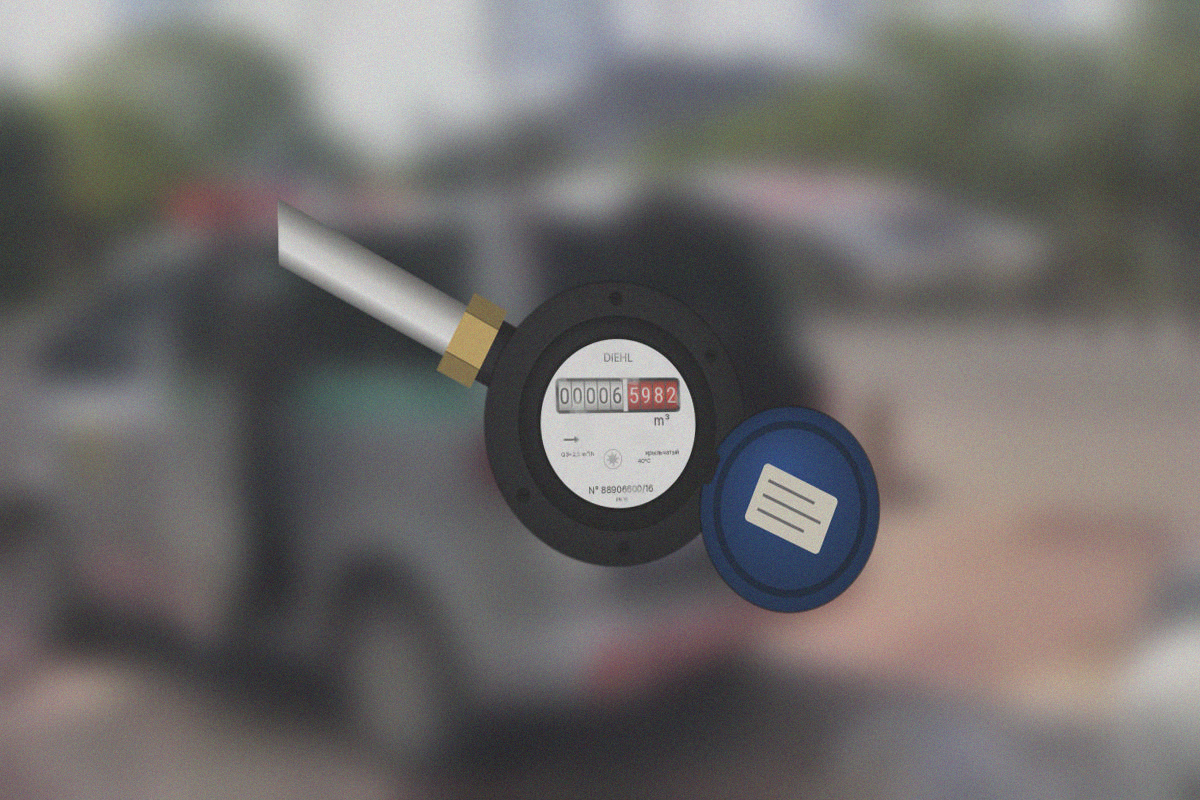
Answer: 6.5982
